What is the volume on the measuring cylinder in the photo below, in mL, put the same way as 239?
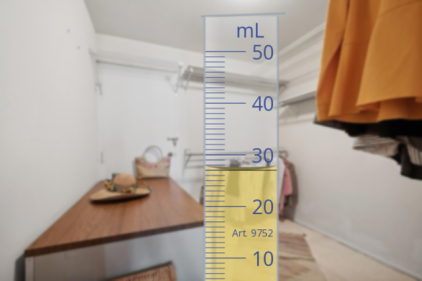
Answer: 27
